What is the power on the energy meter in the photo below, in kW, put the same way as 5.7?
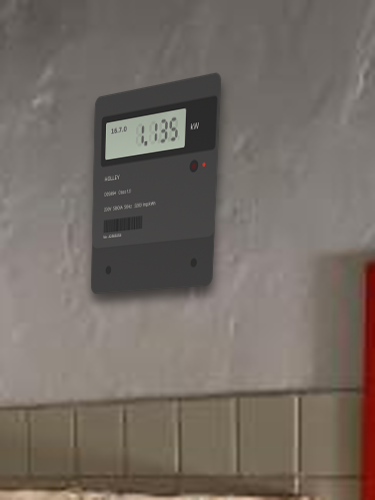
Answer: 1.135
